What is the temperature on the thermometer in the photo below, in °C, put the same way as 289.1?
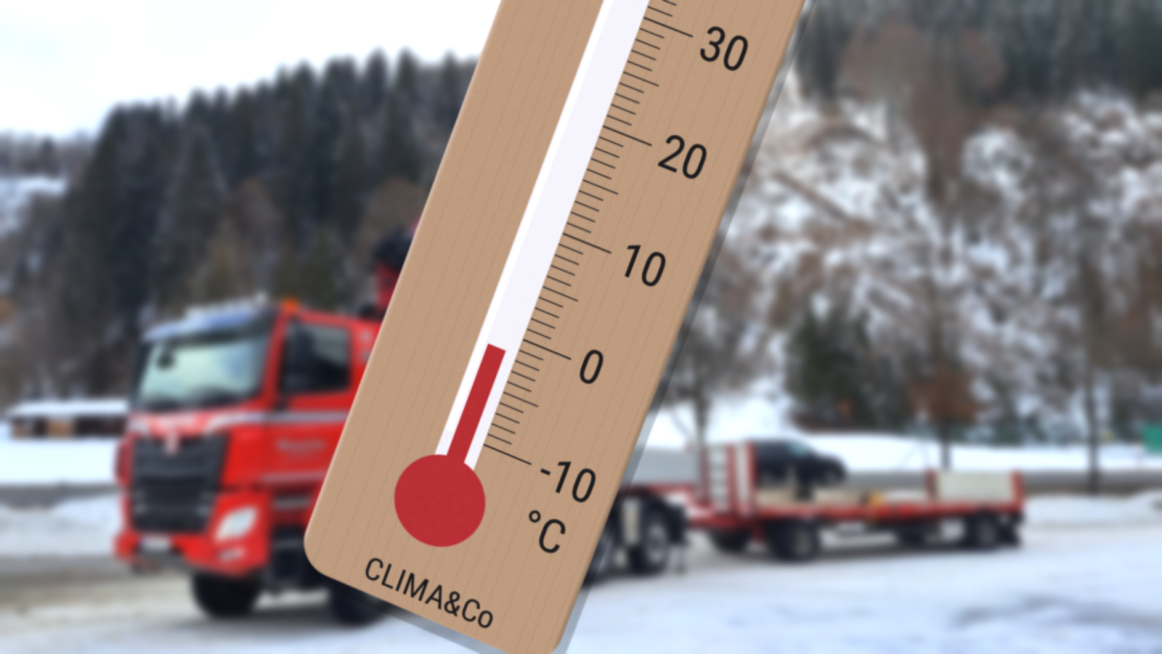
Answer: -1.5
